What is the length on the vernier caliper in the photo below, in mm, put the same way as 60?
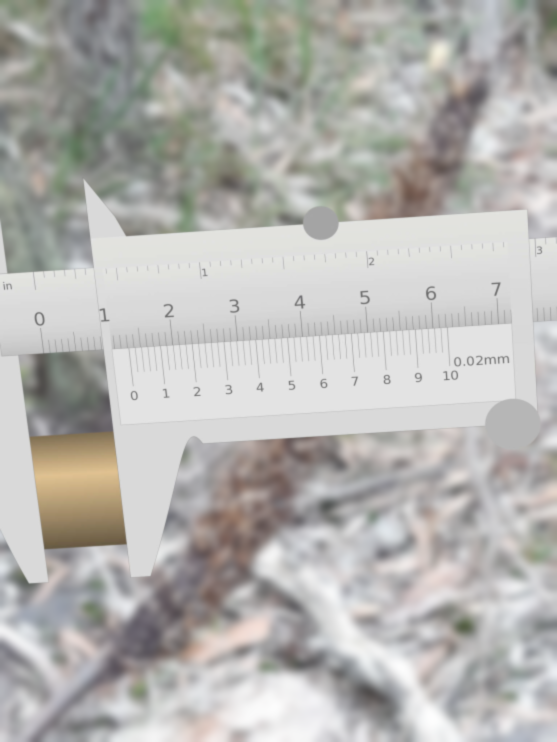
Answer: 13.2
